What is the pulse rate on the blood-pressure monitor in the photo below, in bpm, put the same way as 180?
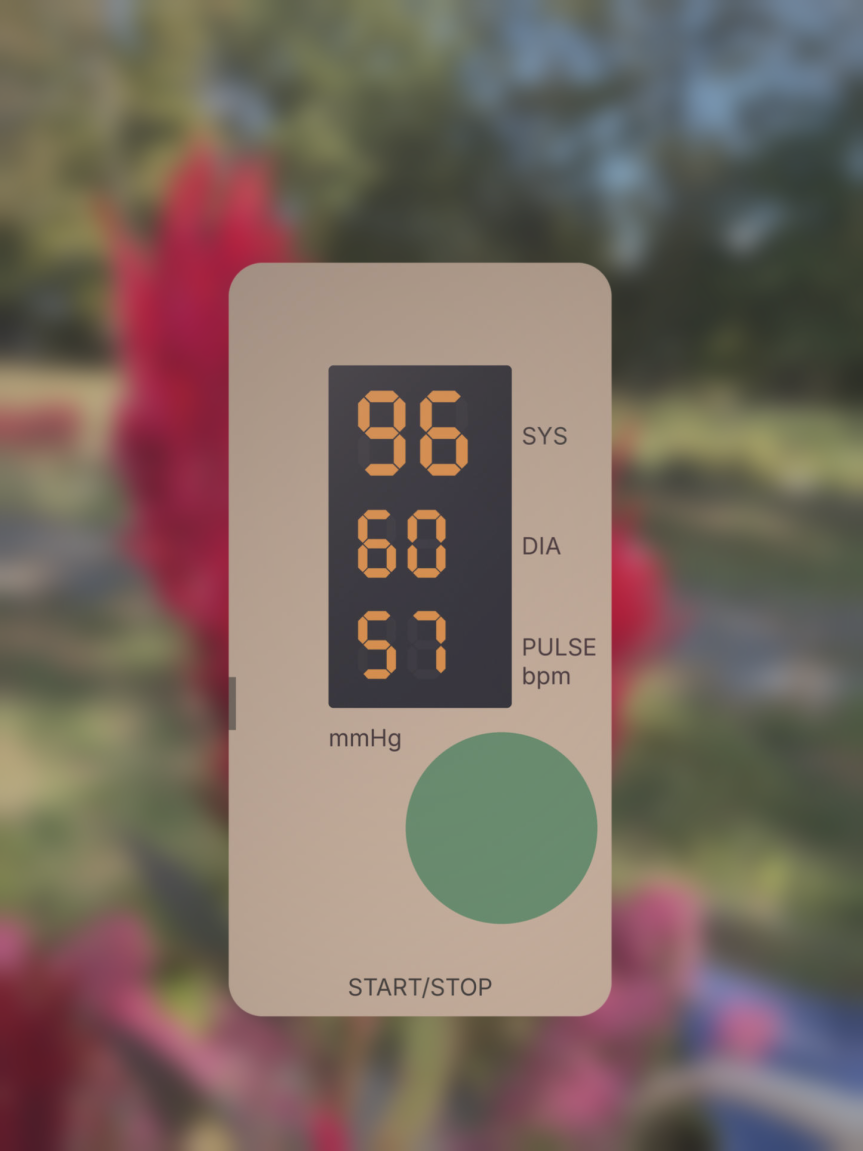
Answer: 57
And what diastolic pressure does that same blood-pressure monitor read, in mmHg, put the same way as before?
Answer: 60
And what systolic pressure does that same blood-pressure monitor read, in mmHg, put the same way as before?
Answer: 96
